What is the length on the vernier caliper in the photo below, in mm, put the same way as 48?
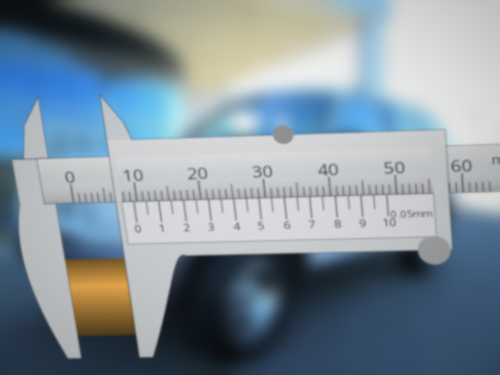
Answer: 9.5
